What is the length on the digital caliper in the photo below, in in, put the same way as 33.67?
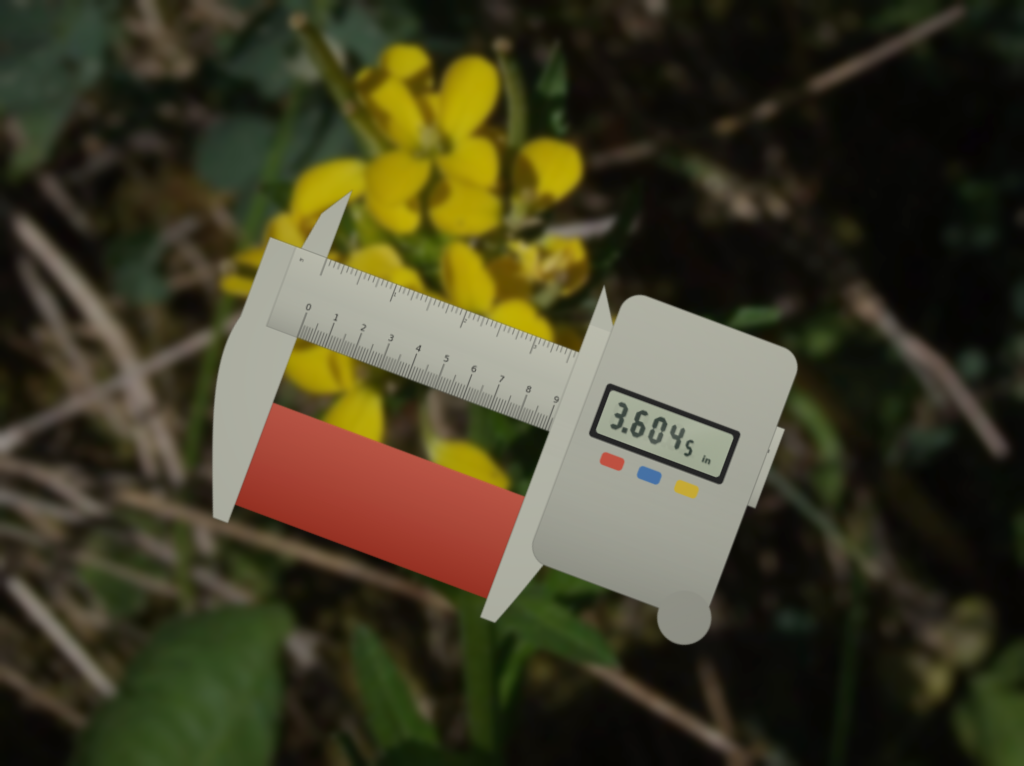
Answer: 3.6045
